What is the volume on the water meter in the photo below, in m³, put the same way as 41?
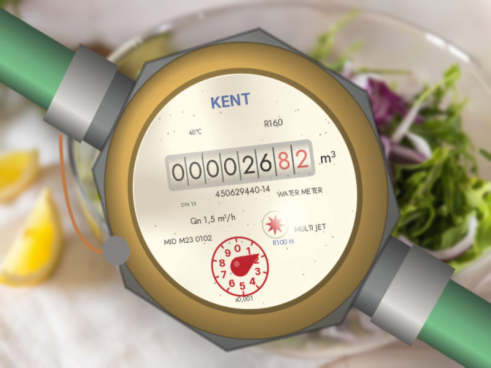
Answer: 26.821
